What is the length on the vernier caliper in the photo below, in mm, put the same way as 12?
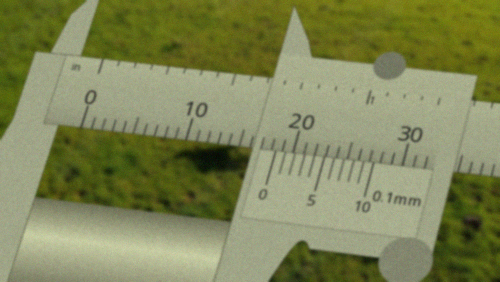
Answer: 18.4
